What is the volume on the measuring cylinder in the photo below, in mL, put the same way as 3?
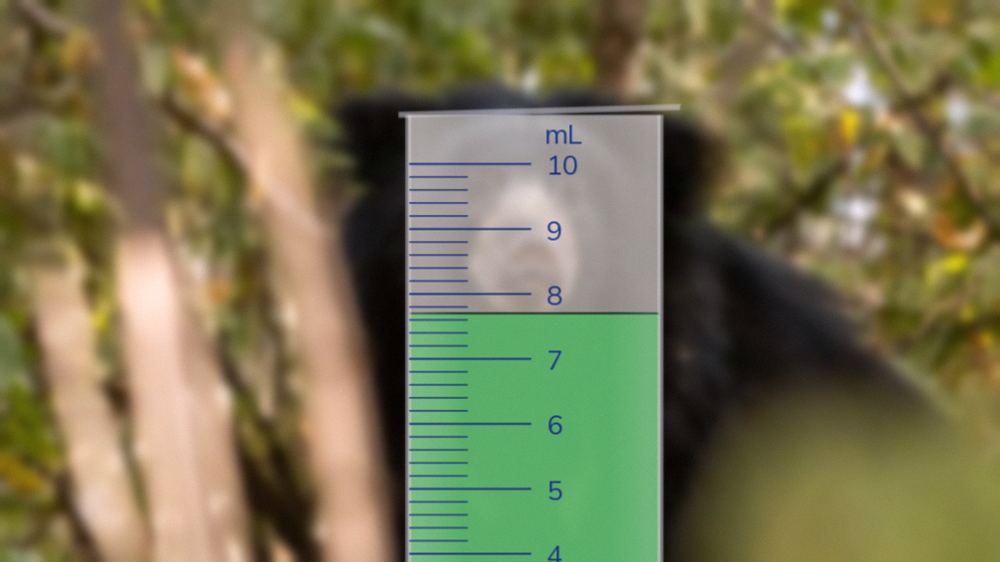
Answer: 7.7
